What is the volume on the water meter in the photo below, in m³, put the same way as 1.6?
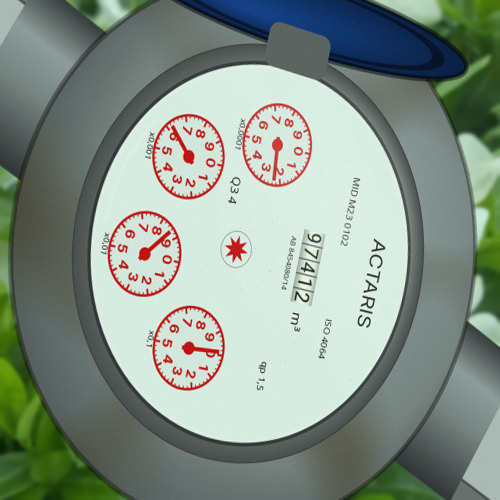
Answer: 97411.9862
